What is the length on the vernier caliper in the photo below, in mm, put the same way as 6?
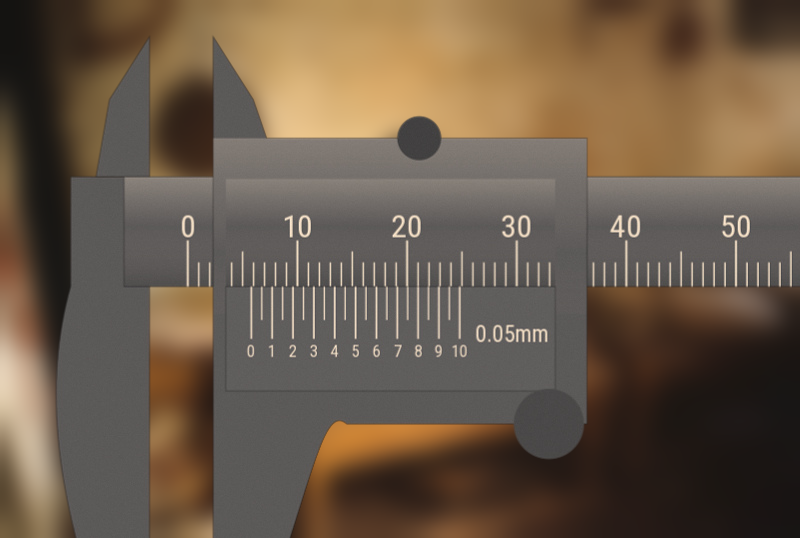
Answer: 5.8
